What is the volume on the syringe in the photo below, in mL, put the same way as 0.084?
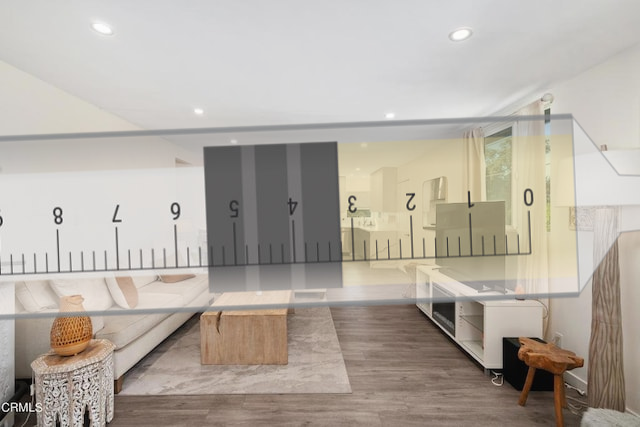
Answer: 3.2
